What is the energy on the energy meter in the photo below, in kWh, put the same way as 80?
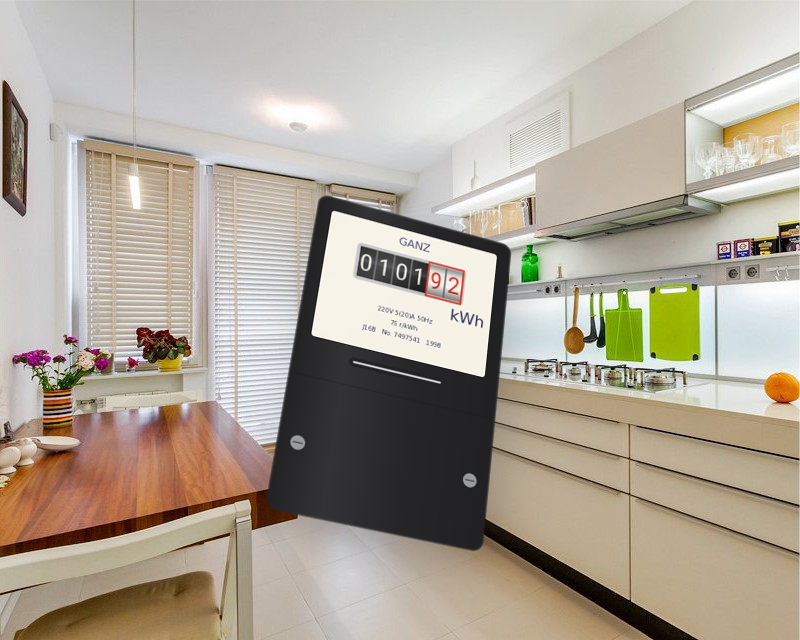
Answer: 101.92
